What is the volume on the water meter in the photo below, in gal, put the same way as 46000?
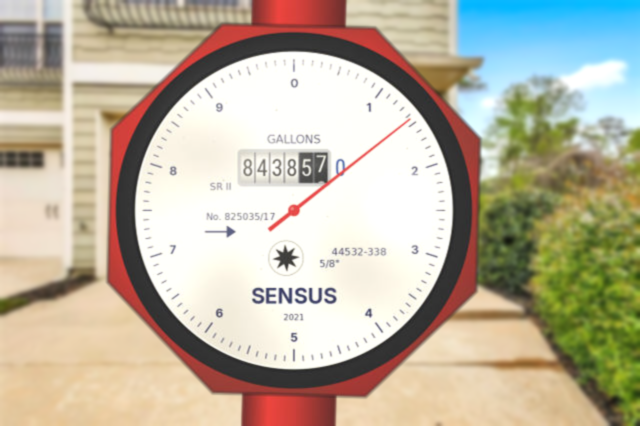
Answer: 8438571.4
